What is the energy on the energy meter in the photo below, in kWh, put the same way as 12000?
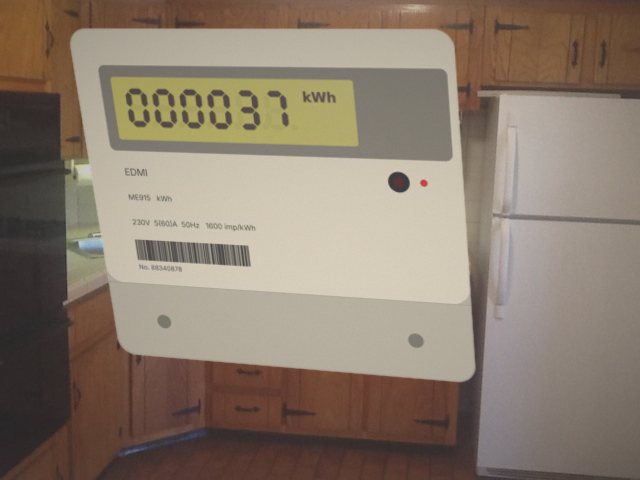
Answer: 37
